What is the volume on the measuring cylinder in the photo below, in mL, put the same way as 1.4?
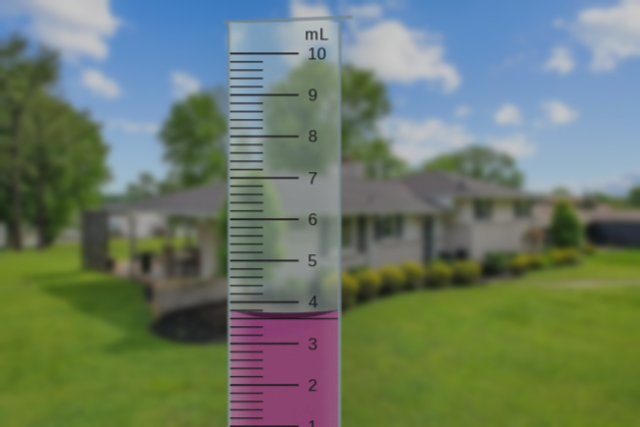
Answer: 3.6
